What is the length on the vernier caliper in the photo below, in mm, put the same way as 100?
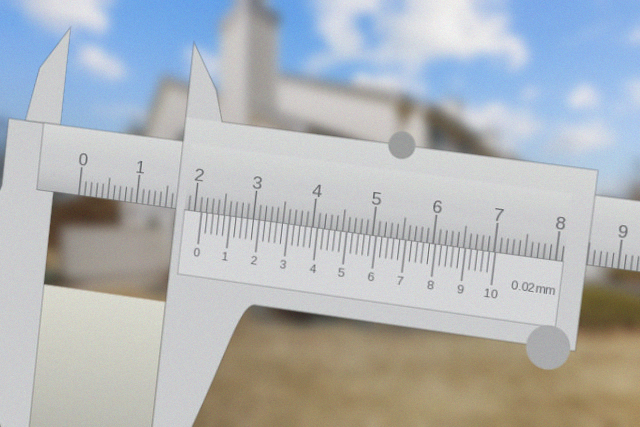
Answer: 21.2
